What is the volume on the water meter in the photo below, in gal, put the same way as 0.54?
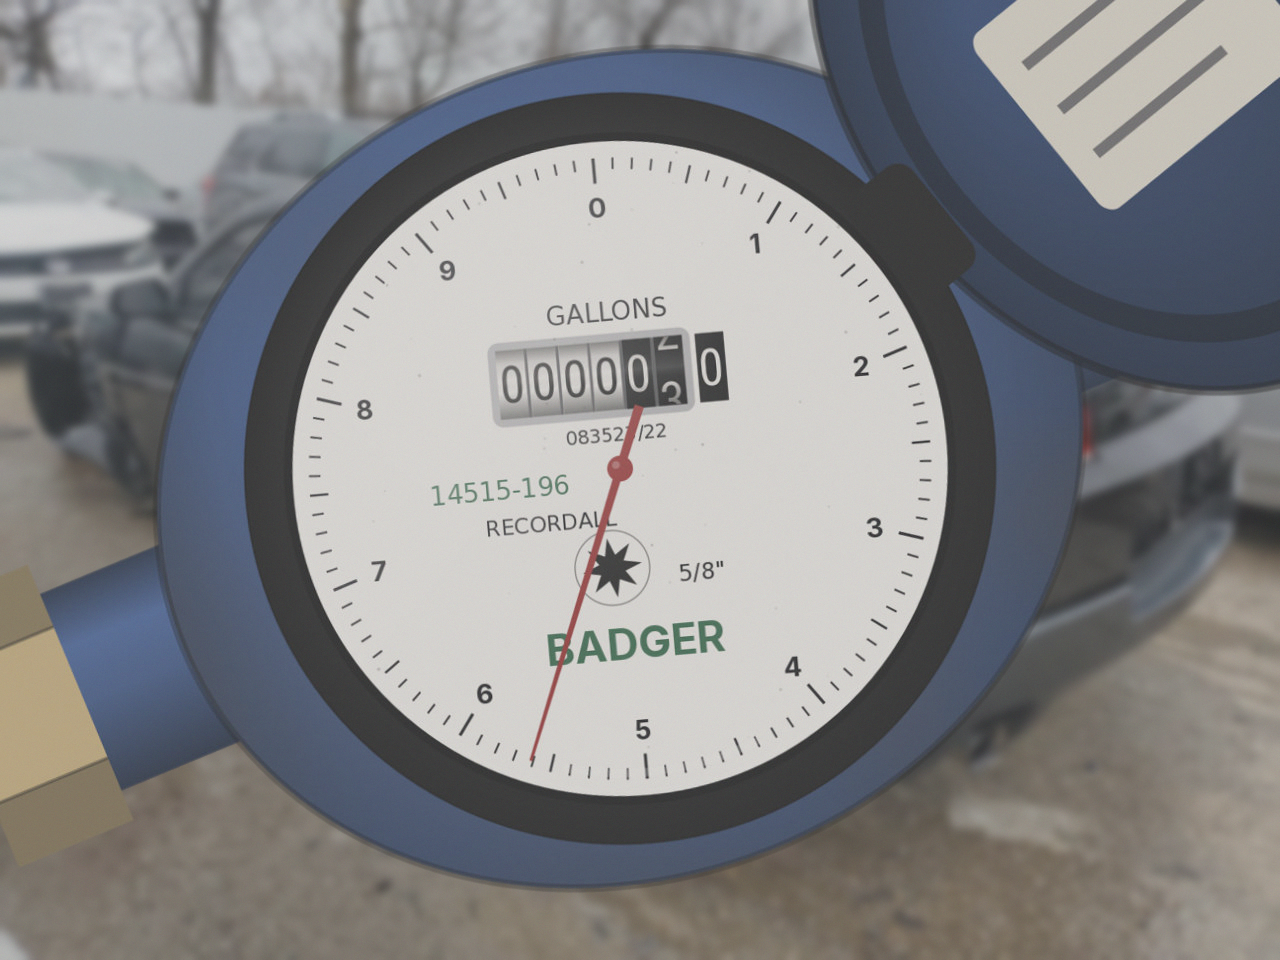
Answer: 25.6
